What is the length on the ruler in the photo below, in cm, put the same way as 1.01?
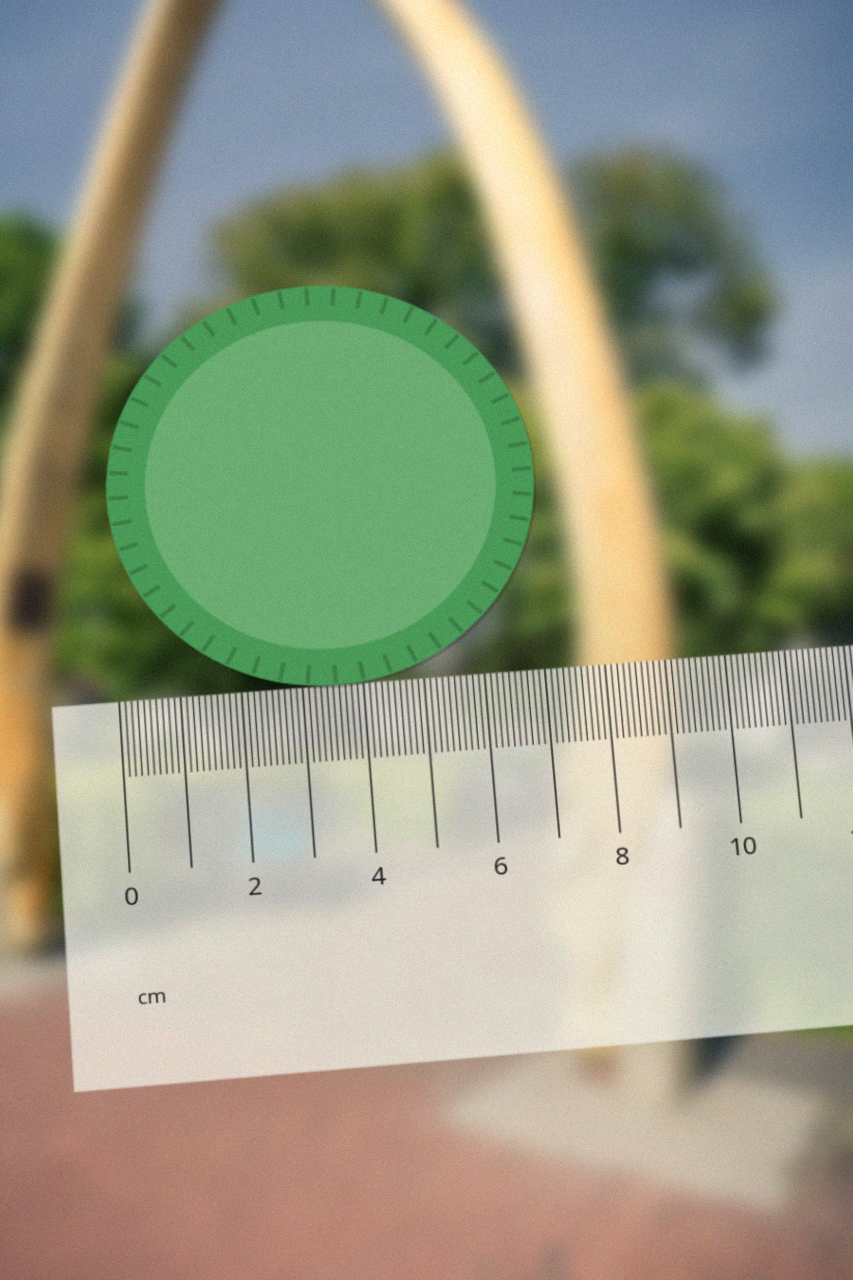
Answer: 7.1
